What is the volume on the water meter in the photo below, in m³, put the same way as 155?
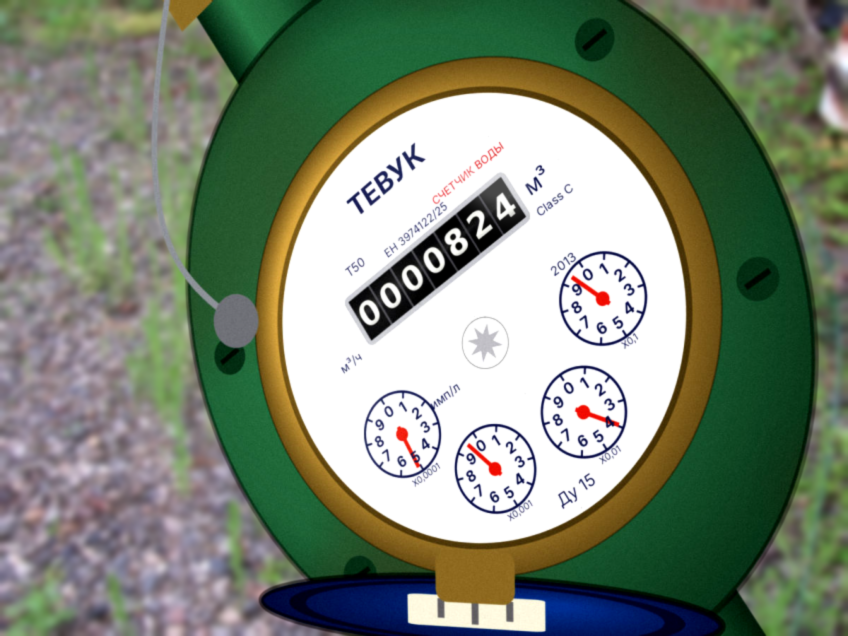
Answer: 823.9395
